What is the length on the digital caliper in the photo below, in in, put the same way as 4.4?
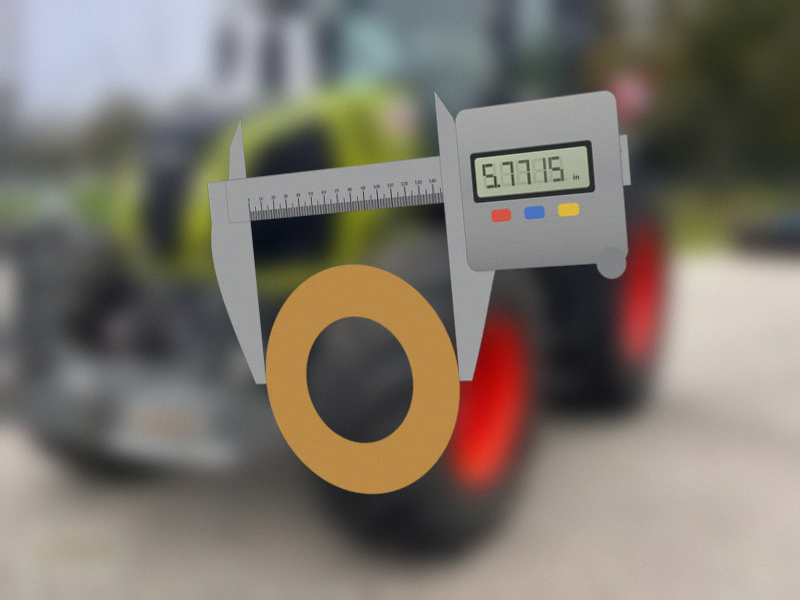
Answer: 5.7715
